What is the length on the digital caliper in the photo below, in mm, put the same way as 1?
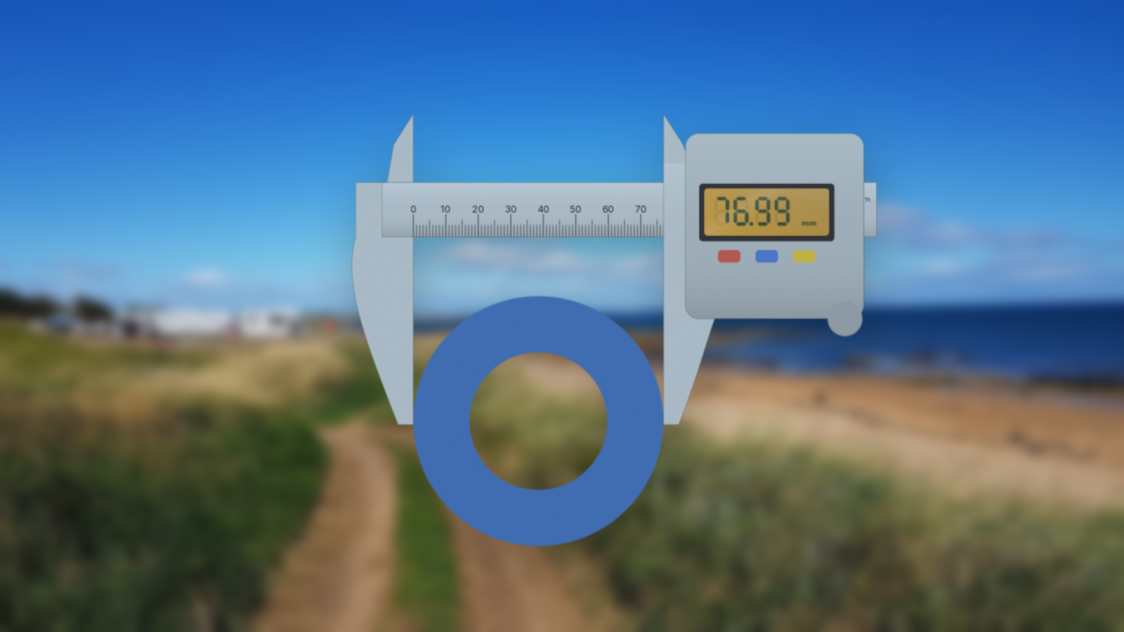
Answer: 76.99
